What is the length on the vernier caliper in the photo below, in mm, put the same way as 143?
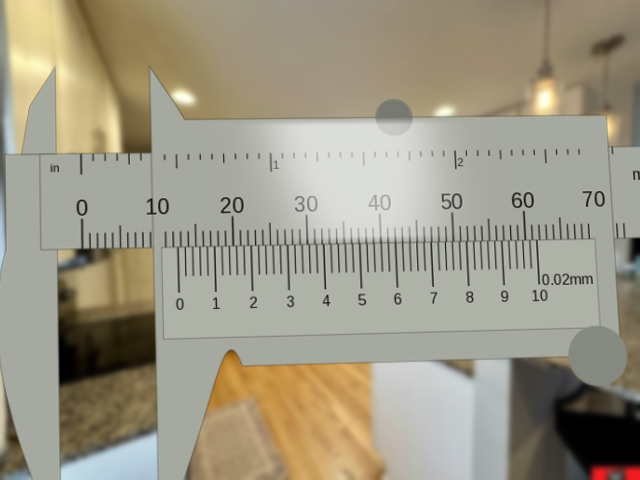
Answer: 12.6
